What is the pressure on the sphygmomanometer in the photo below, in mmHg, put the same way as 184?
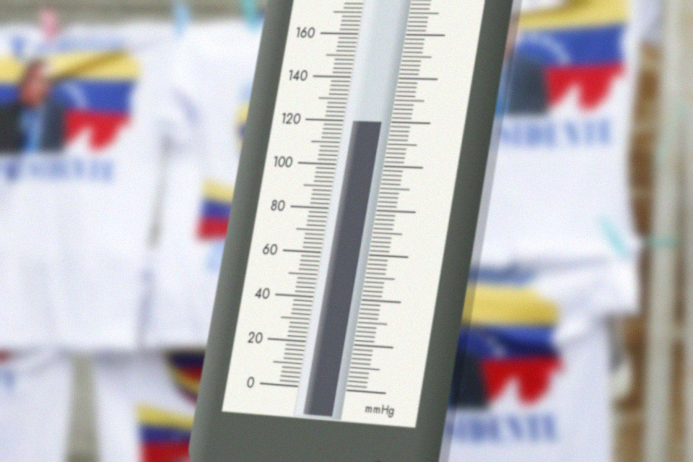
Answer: 120
